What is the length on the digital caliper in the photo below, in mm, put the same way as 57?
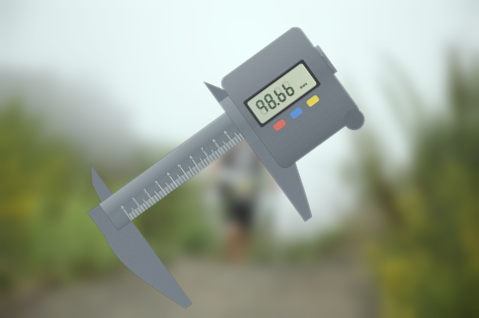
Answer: 98.66
